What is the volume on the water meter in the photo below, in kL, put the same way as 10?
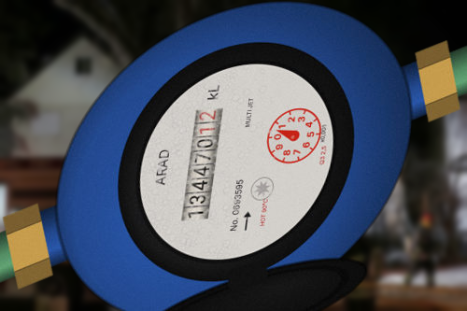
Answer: 134470.120
